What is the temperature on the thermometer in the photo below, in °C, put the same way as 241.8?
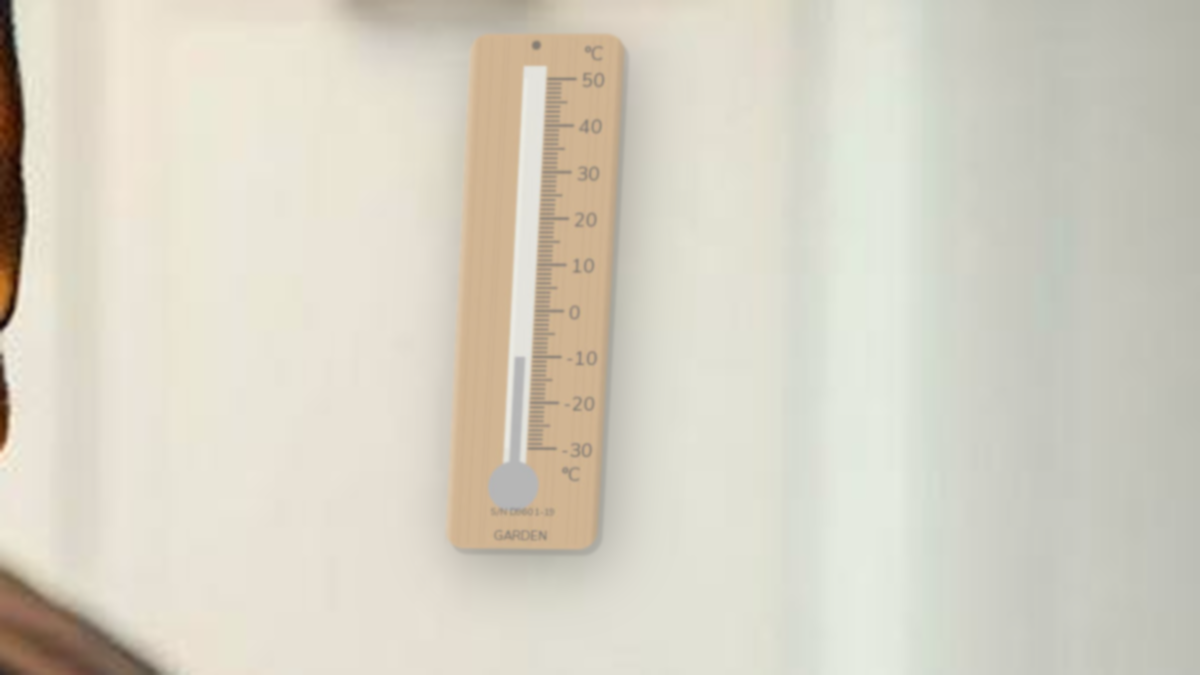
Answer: -10
